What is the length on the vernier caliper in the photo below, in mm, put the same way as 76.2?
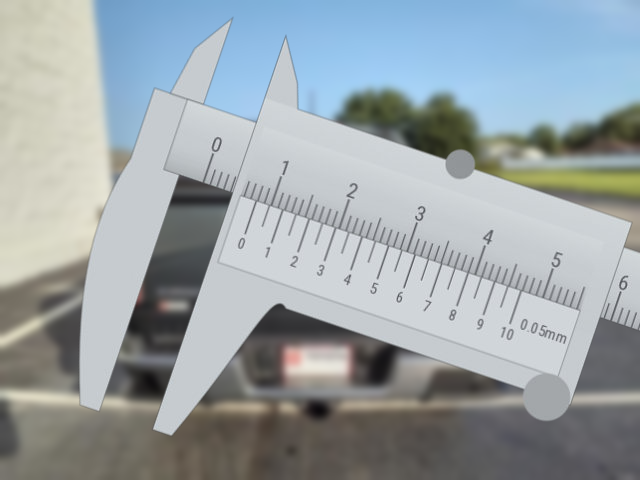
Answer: 7.8
